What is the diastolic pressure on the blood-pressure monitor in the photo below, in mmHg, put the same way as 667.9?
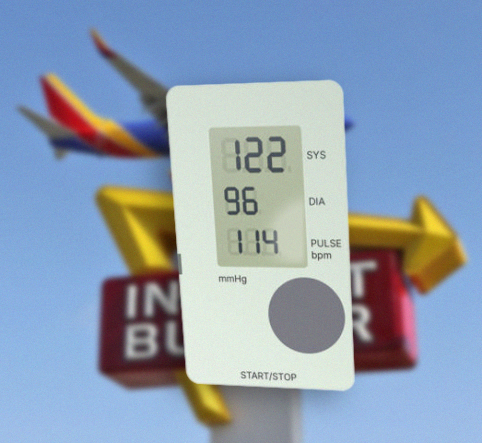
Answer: 96
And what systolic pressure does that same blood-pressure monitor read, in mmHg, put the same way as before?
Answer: 122
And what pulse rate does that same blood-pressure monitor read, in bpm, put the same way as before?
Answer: 114
